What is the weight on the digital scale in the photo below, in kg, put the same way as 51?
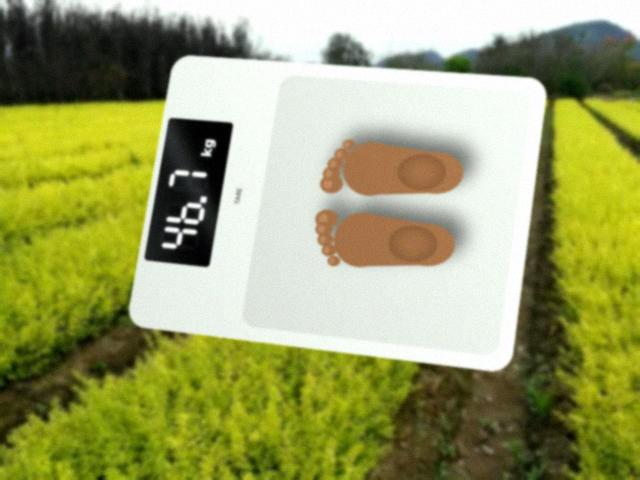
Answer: 46.7
